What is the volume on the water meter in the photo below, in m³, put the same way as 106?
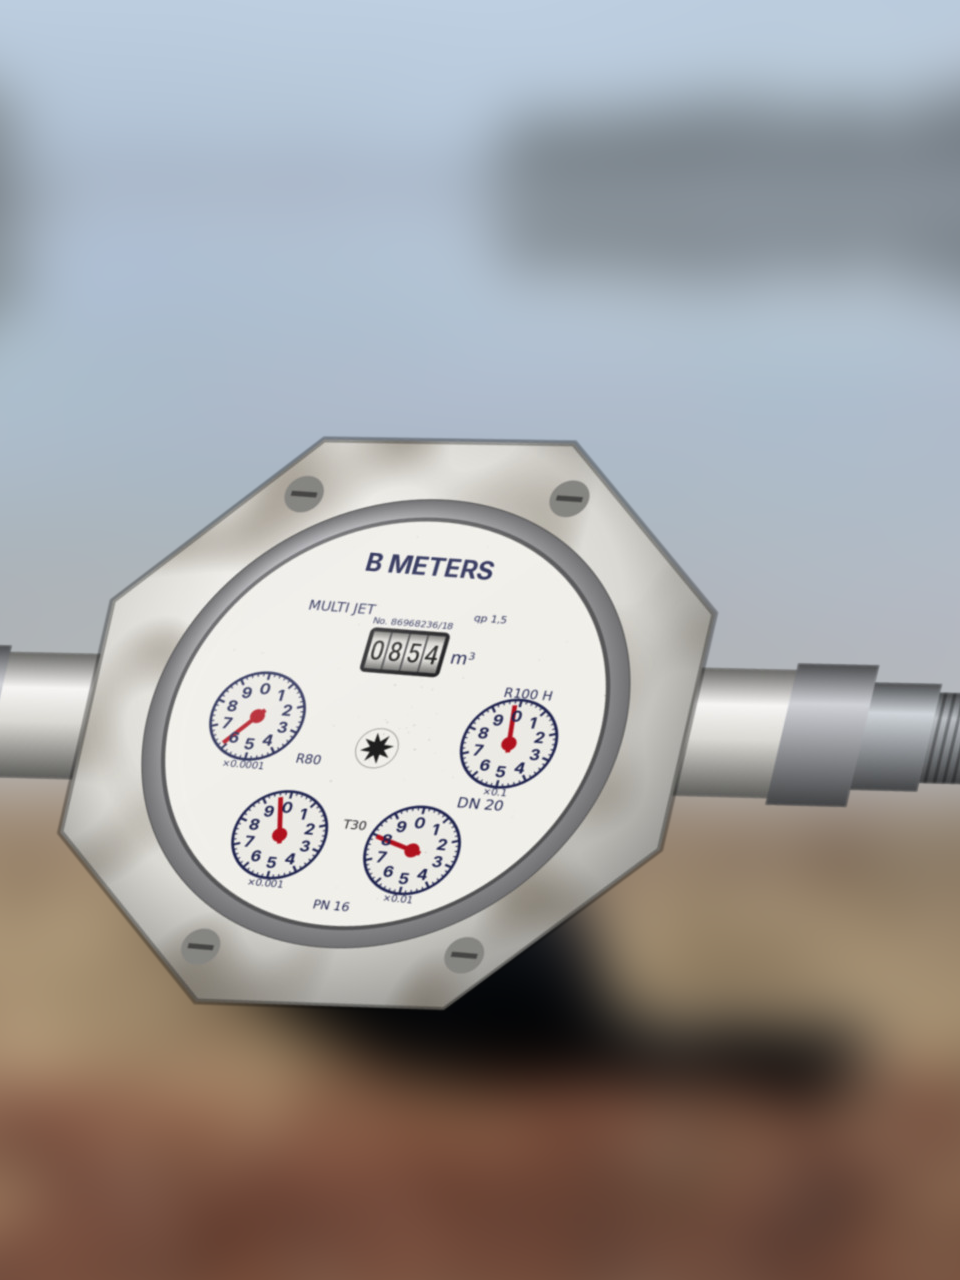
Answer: 853.9796
